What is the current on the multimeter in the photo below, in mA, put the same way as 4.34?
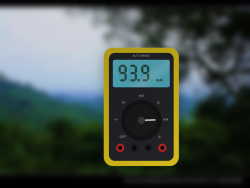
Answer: 93.9
